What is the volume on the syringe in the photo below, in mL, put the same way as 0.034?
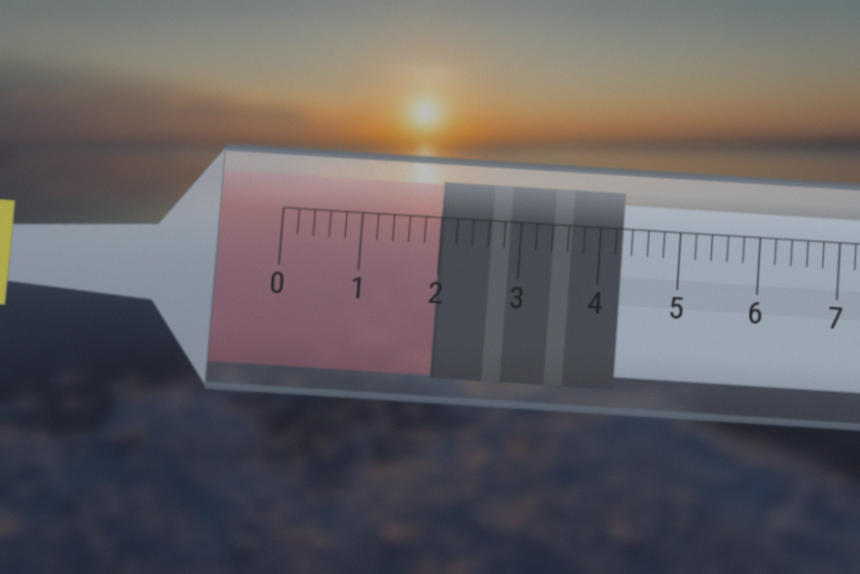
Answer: 2
